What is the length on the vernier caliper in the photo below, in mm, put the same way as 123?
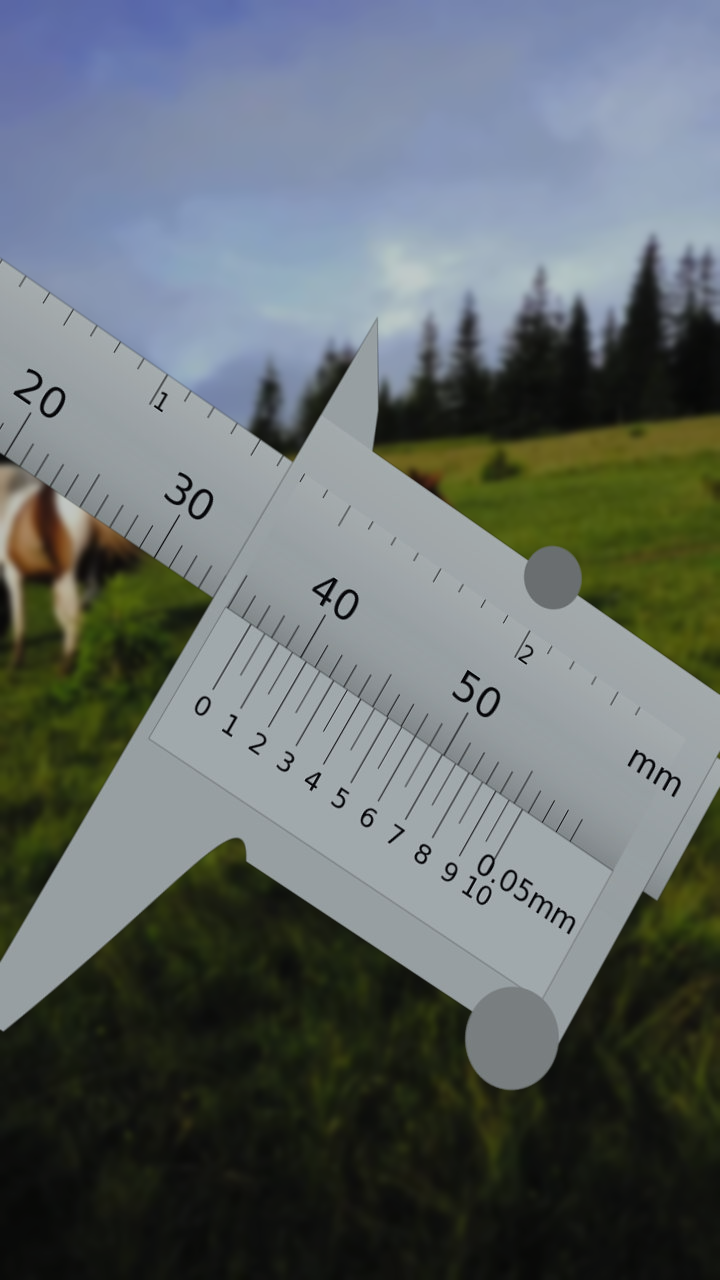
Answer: 36.6
